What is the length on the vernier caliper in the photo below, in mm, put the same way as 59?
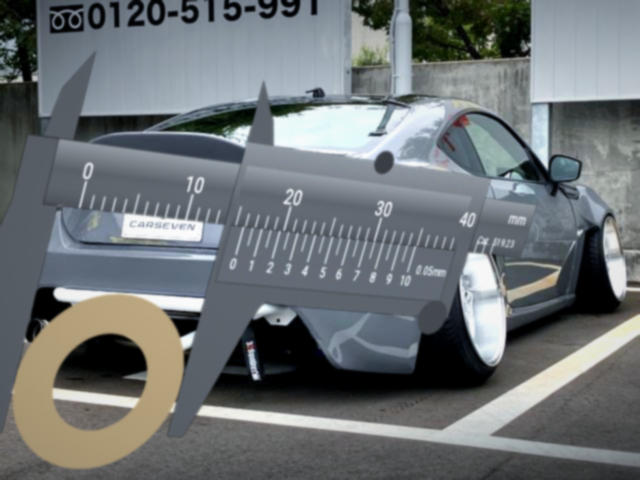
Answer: 15.8
